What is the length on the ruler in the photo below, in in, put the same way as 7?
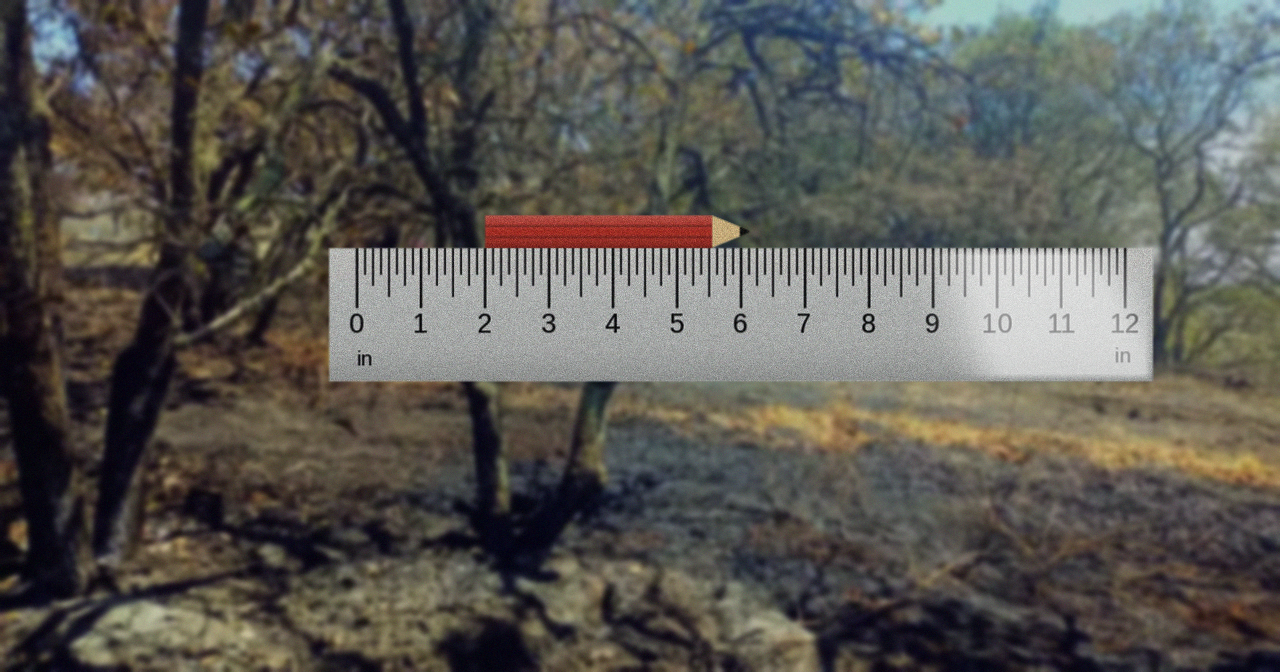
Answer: 4.125
